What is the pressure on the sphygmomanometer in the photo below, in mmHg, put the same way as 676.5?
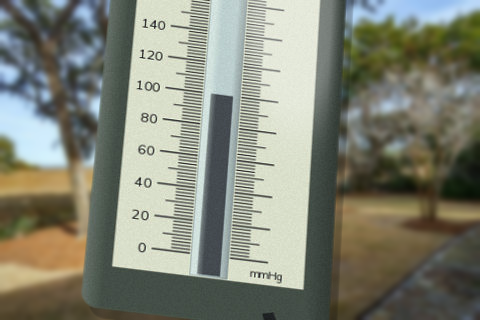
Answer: 100
